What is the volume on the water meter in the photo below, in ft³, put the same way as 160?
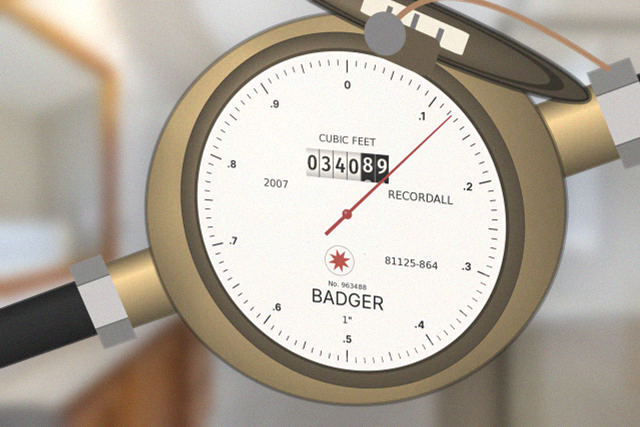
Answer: 34089.12
